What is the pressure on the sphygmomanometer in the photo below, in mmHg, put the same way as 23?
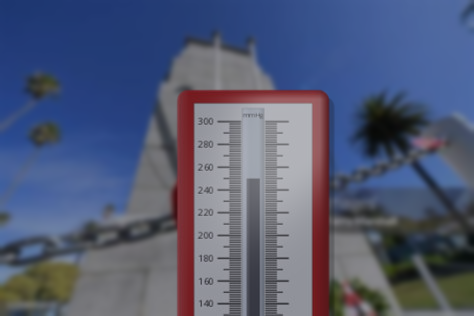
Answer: 250
